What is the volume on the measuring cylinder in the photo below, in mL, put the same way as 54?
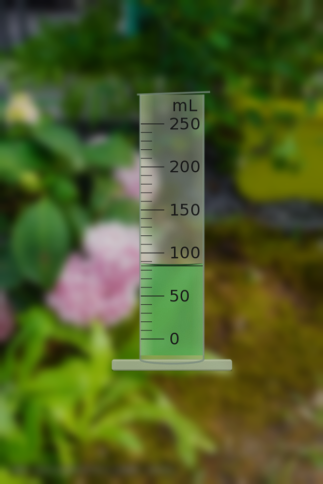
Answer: 85
